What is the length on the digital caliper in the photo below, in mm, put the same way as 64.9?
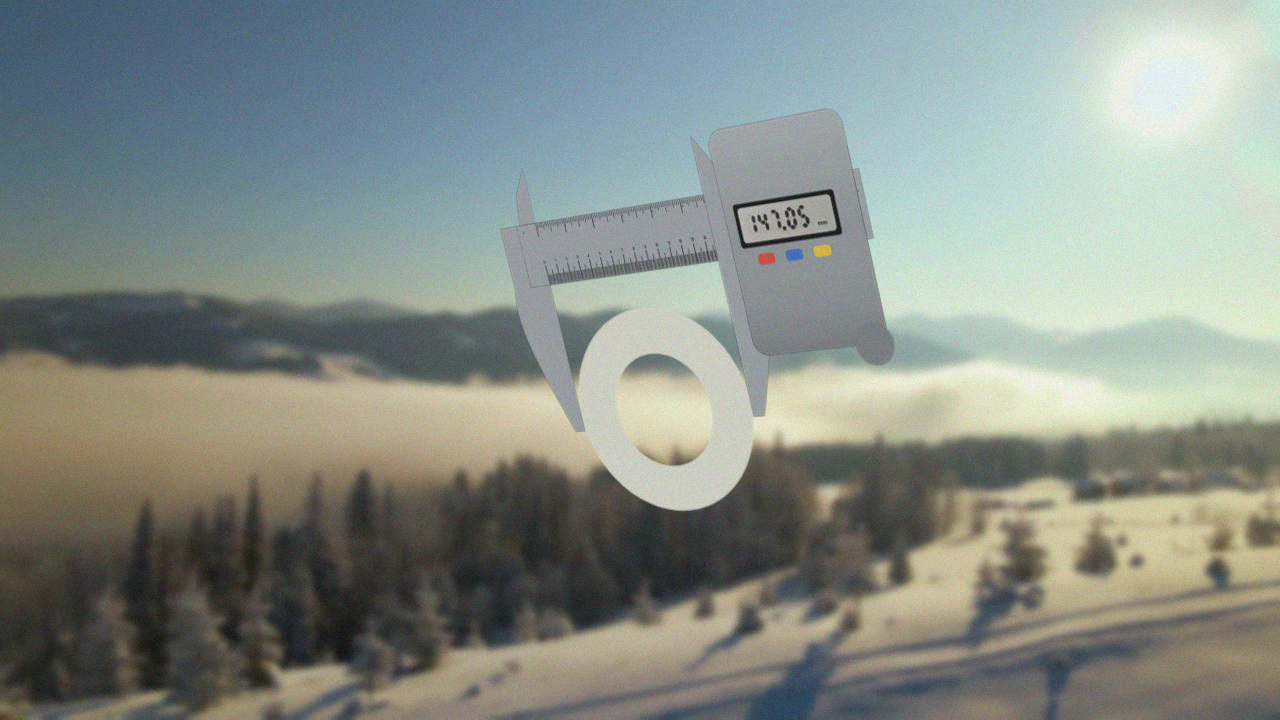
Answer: 147.05
